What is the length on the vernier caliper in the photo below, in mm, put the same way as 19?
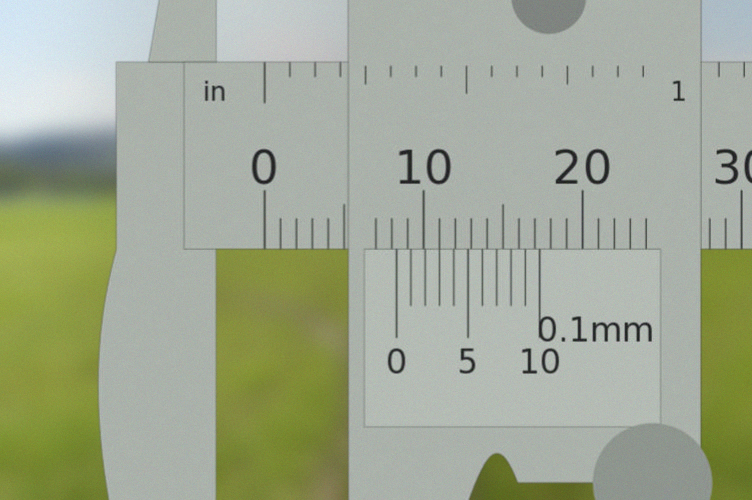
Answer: 8.3
